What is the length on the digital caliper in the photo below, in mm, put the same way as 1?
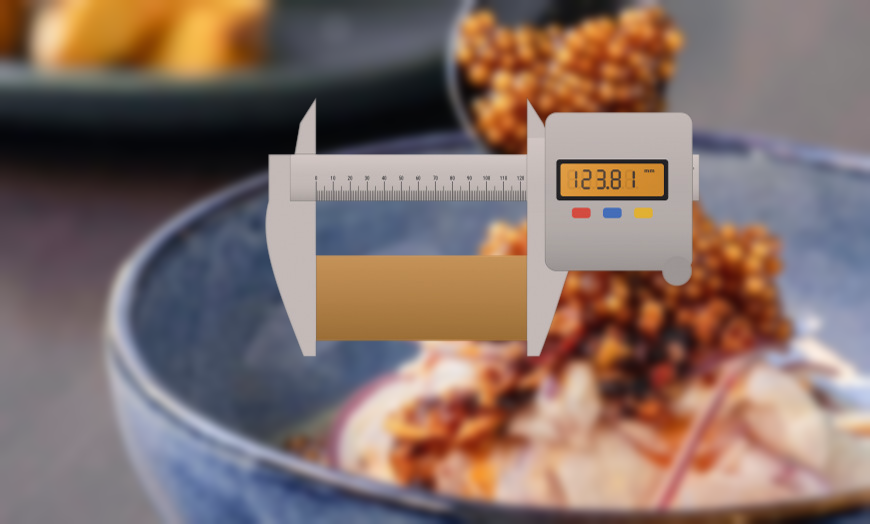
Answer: 123.81
